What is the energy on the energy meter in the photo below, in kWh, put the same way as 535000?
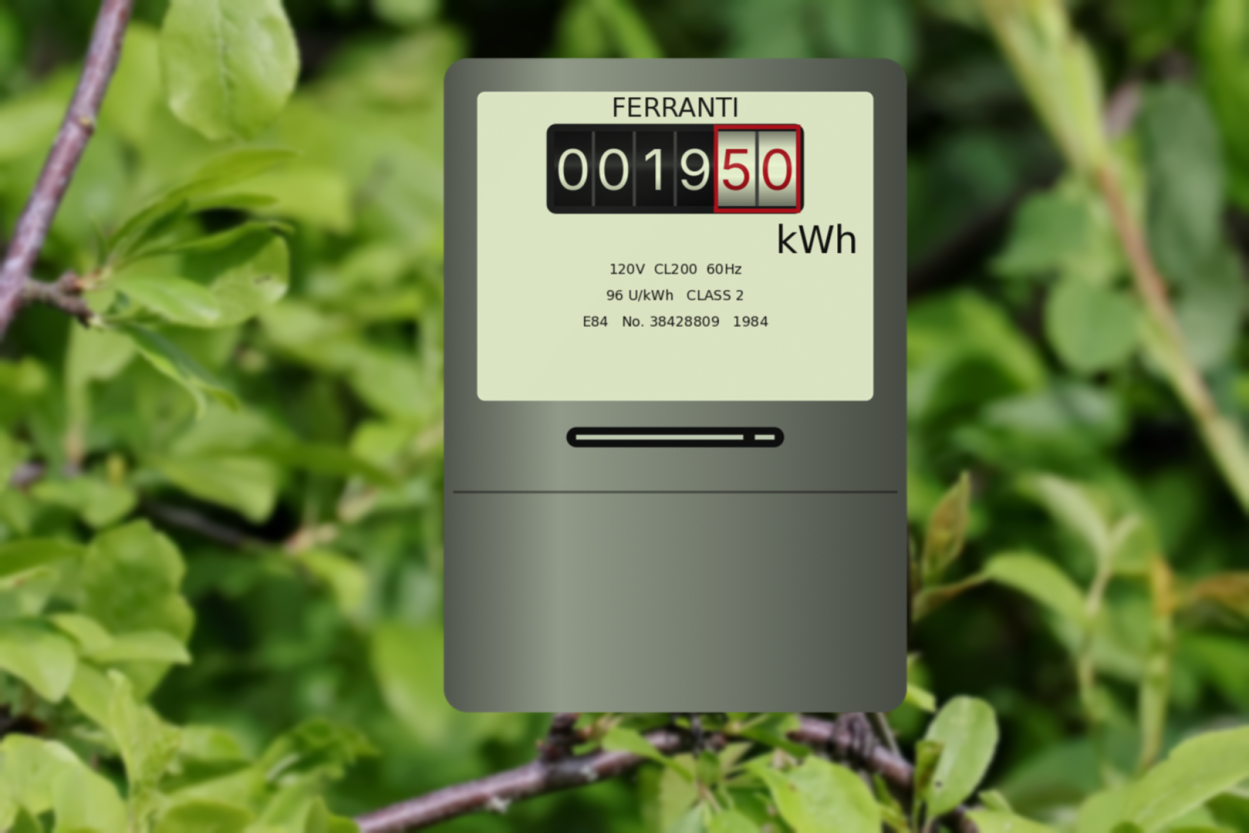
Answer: 19.50
